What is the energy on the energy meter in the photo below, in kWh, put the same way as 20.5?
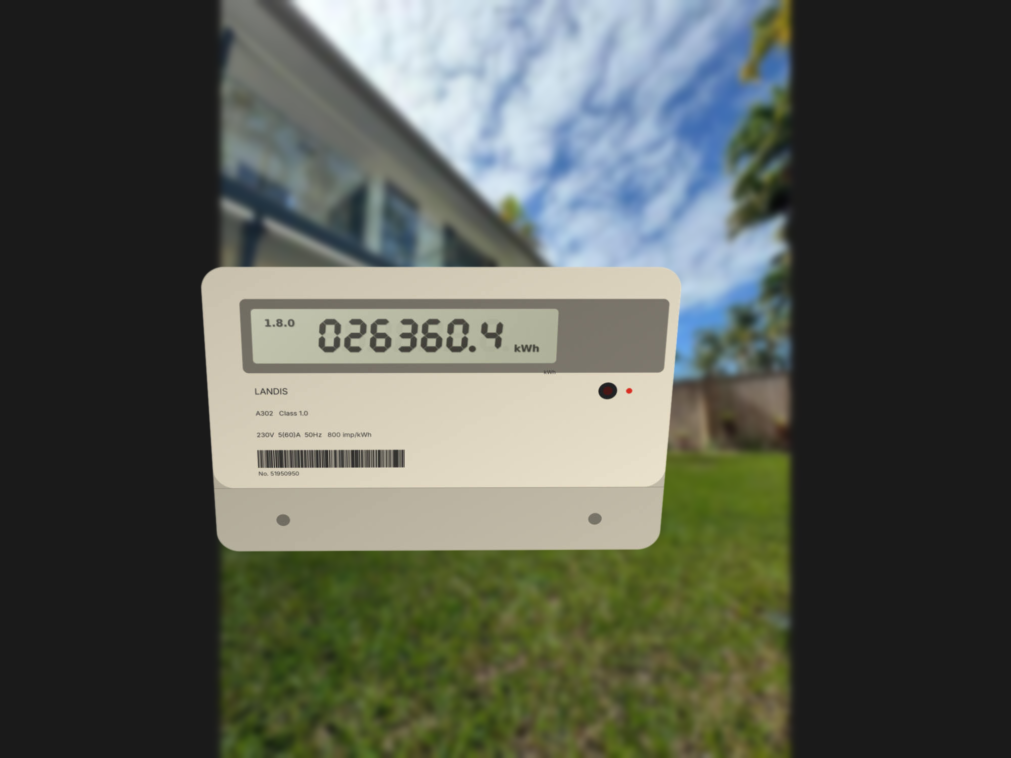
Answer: 26360.4
